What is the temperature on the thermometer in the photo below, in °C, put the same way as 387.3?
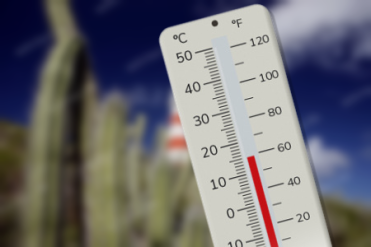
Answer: 15
